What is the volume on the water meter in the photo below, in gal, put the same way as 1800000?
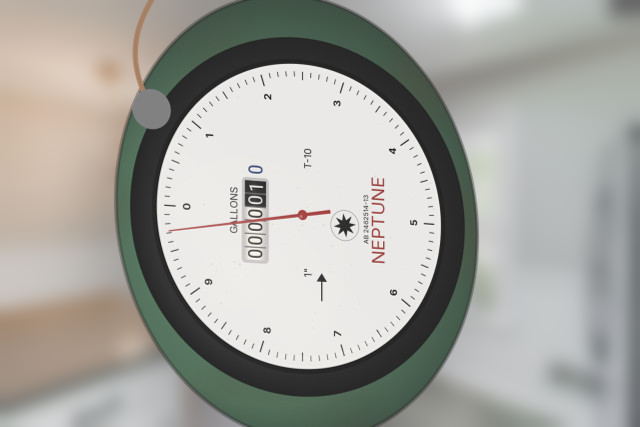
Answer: 9.7
